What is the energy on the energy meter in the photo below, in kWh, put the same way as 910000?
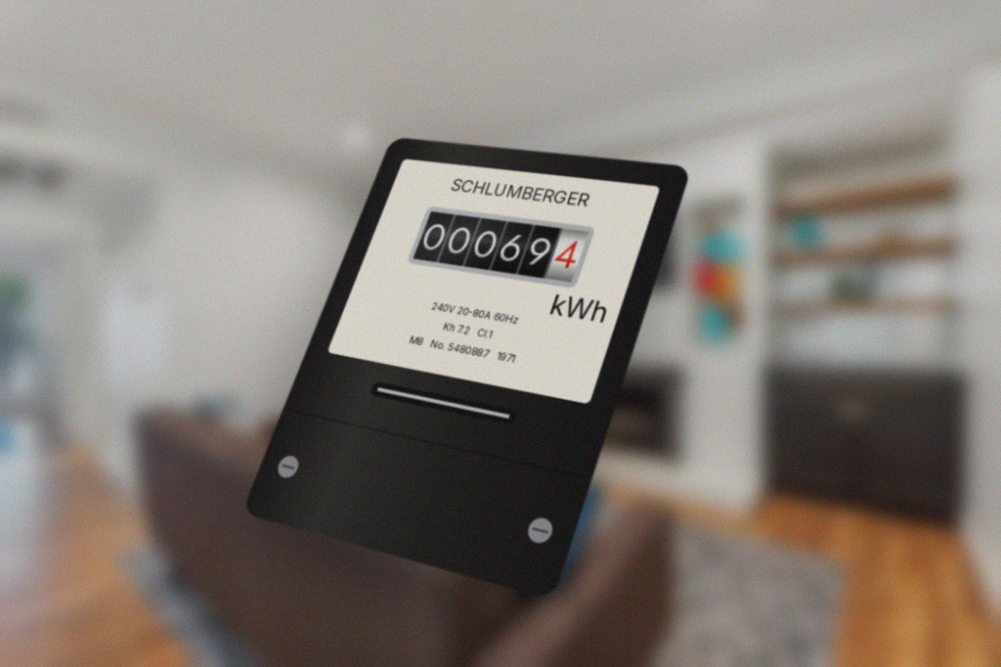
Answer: 69.4
